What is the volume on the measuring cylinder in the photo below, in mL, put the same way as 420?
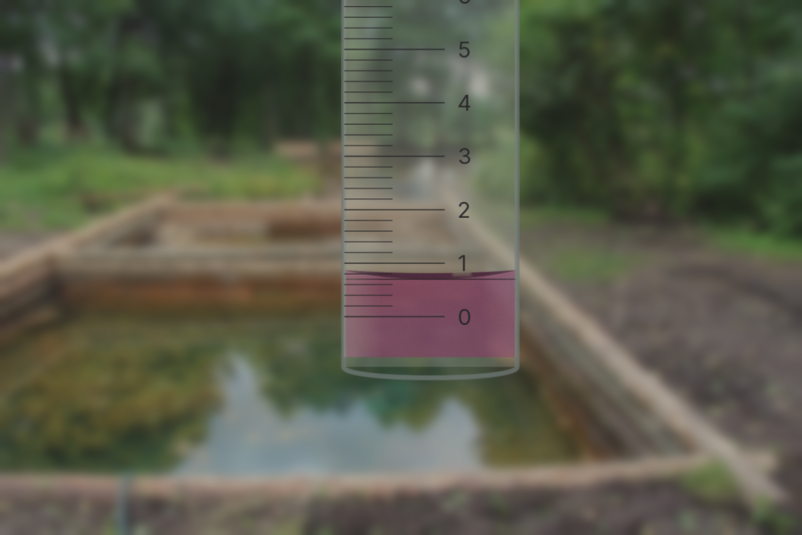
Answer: 0.7
